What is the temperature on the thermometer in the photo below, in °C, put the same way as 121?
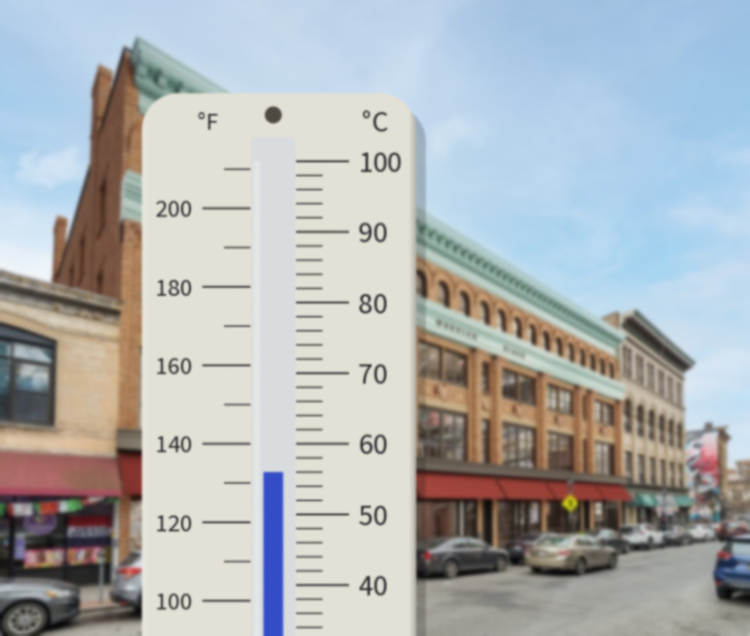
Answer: 56
